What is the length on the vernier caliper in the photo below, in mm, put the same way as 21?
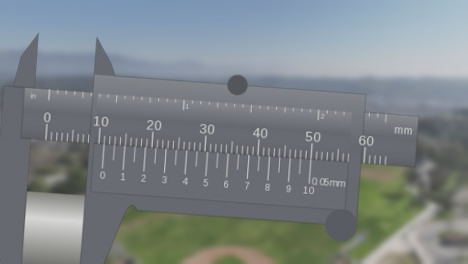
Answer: 11.0
